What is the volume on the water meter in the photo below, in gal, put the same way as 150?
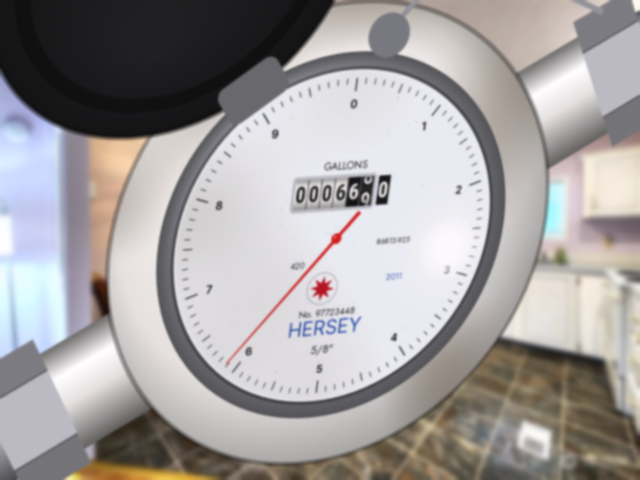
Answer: 6686.1
